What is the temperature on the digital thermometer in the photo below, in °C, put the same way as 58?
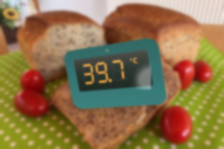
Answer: 39.7
